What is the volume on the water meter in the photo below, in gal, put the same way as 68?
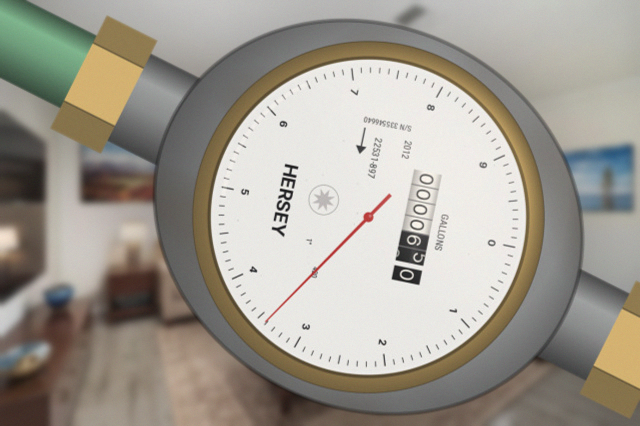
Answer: 653.4
